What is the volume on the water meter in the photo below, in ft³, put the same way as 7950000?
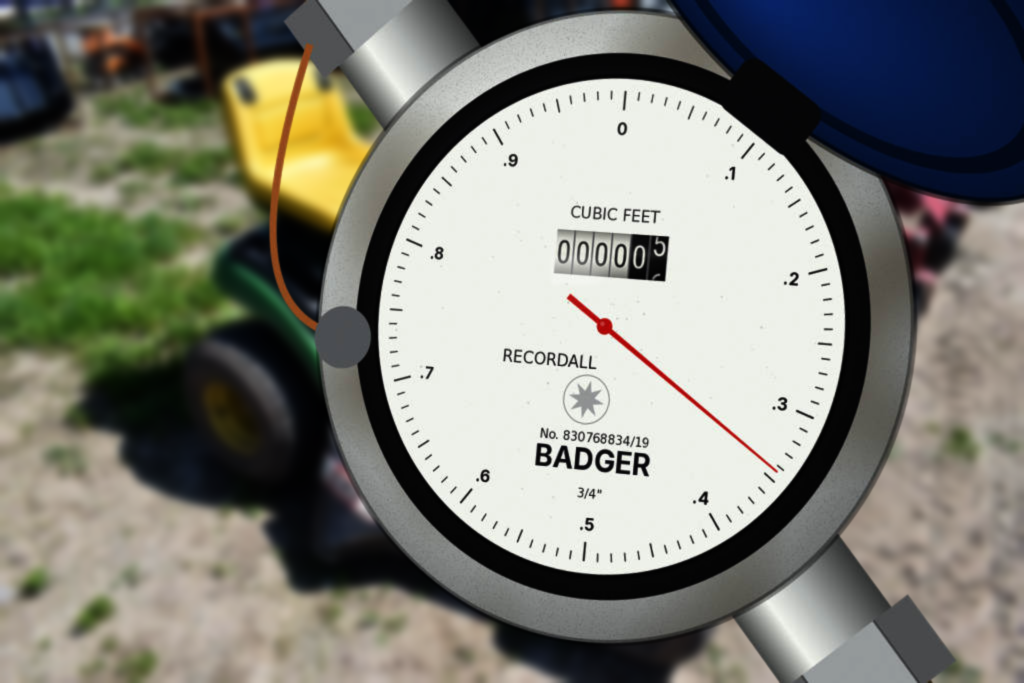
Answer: 5.34
